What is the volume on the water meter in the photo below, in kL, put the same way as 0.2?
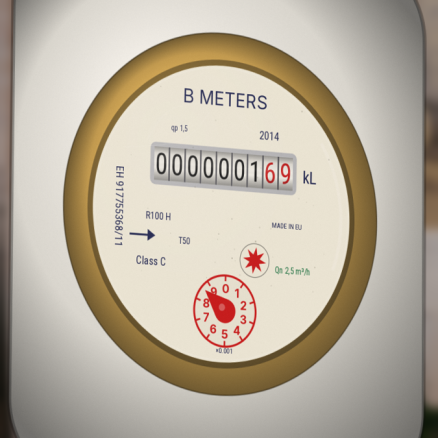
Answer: 1.698
